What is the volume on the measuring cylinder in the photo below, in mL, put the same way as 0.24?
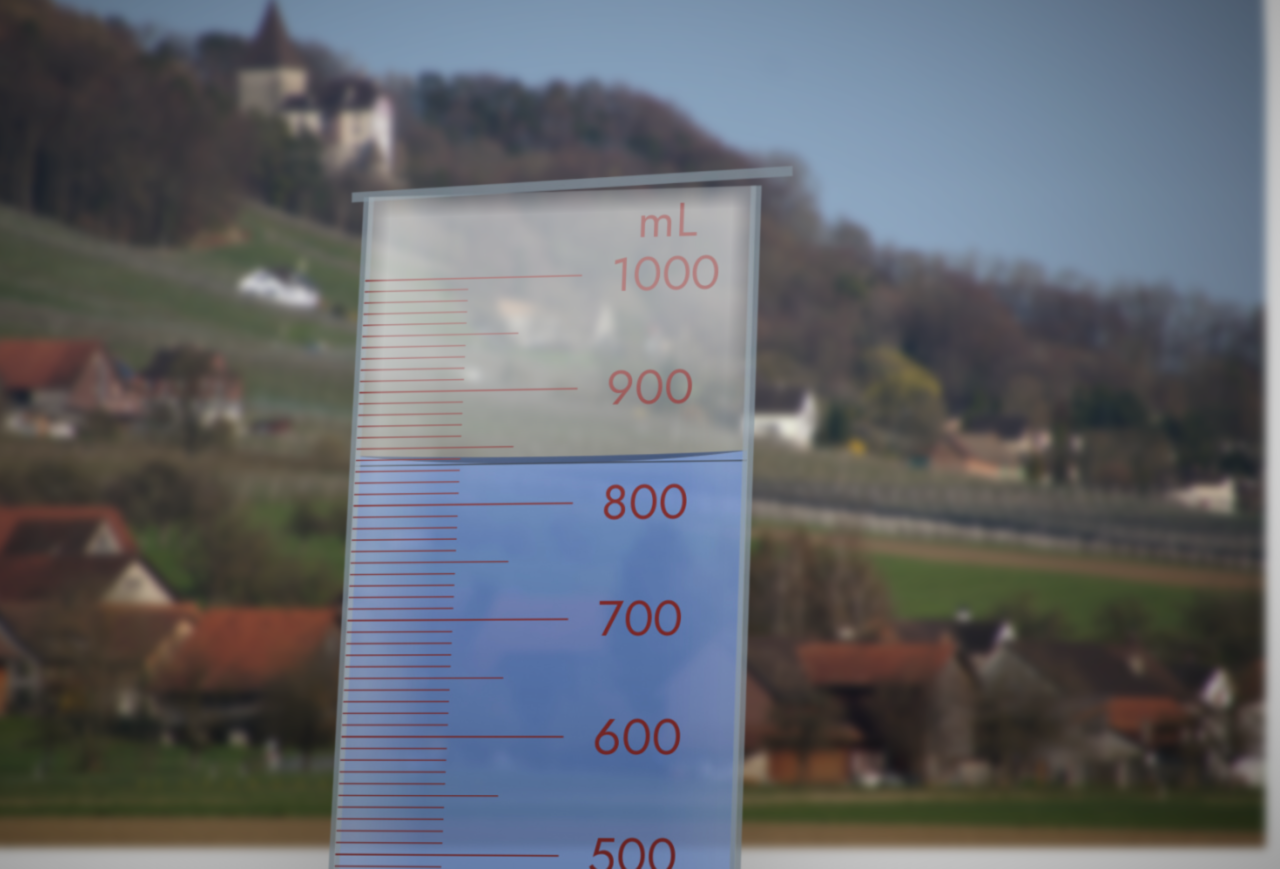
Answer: 835
